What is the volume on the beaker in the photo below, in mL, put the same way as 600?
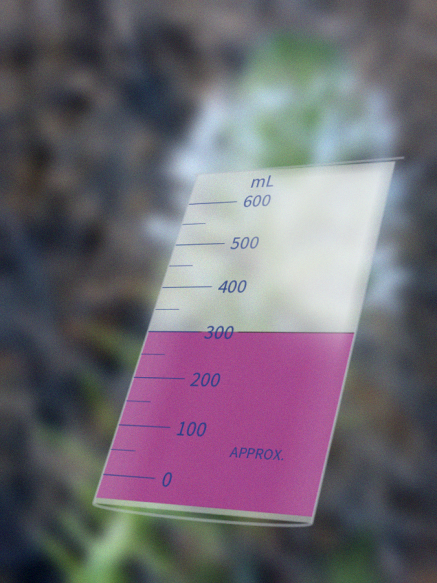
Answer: 300
